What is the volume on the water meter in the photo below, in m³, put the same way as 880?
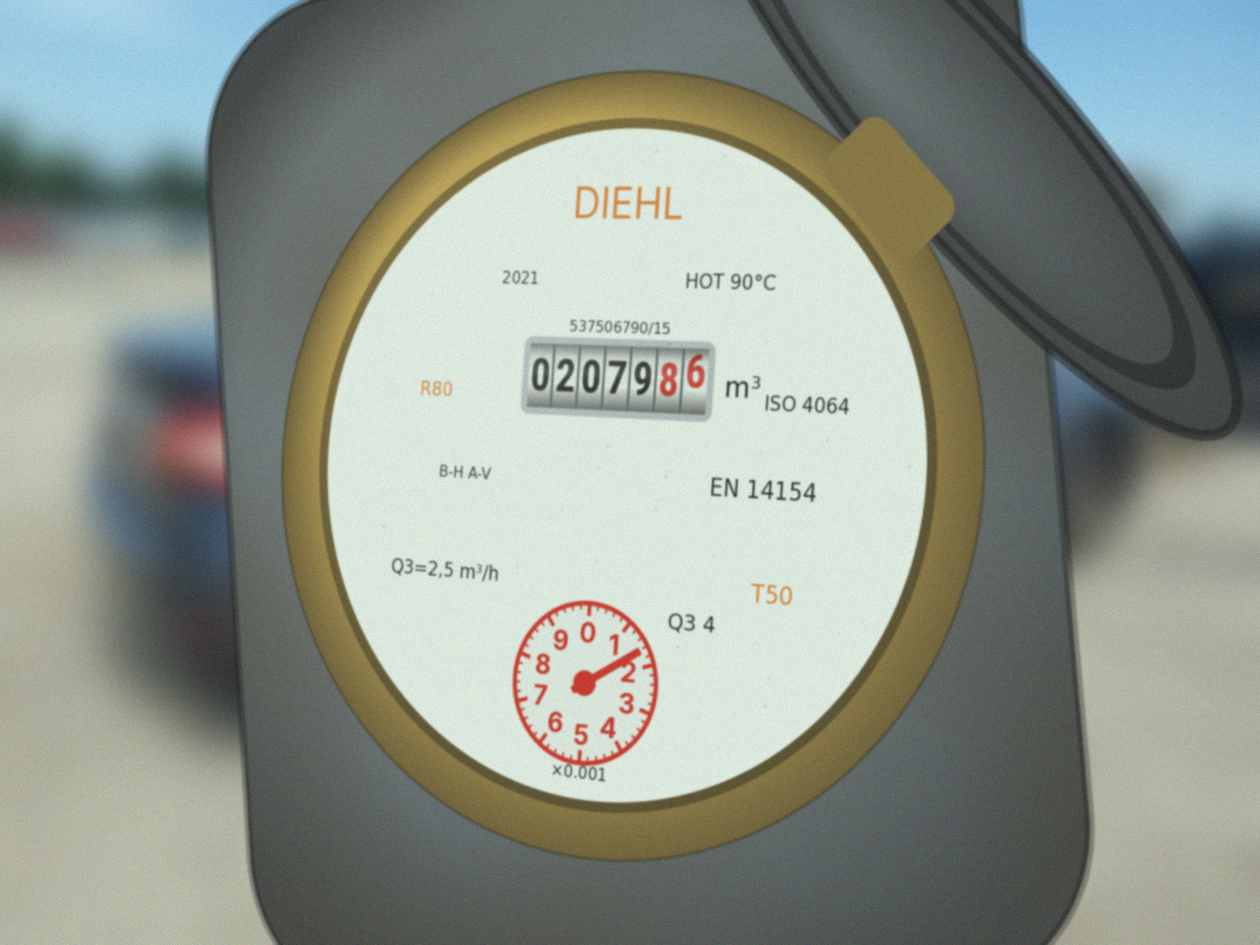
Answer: 2079.861
